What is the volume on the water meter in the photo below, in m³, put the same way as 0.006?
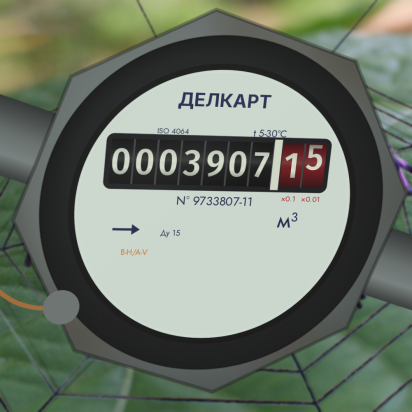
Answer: 3907.15
